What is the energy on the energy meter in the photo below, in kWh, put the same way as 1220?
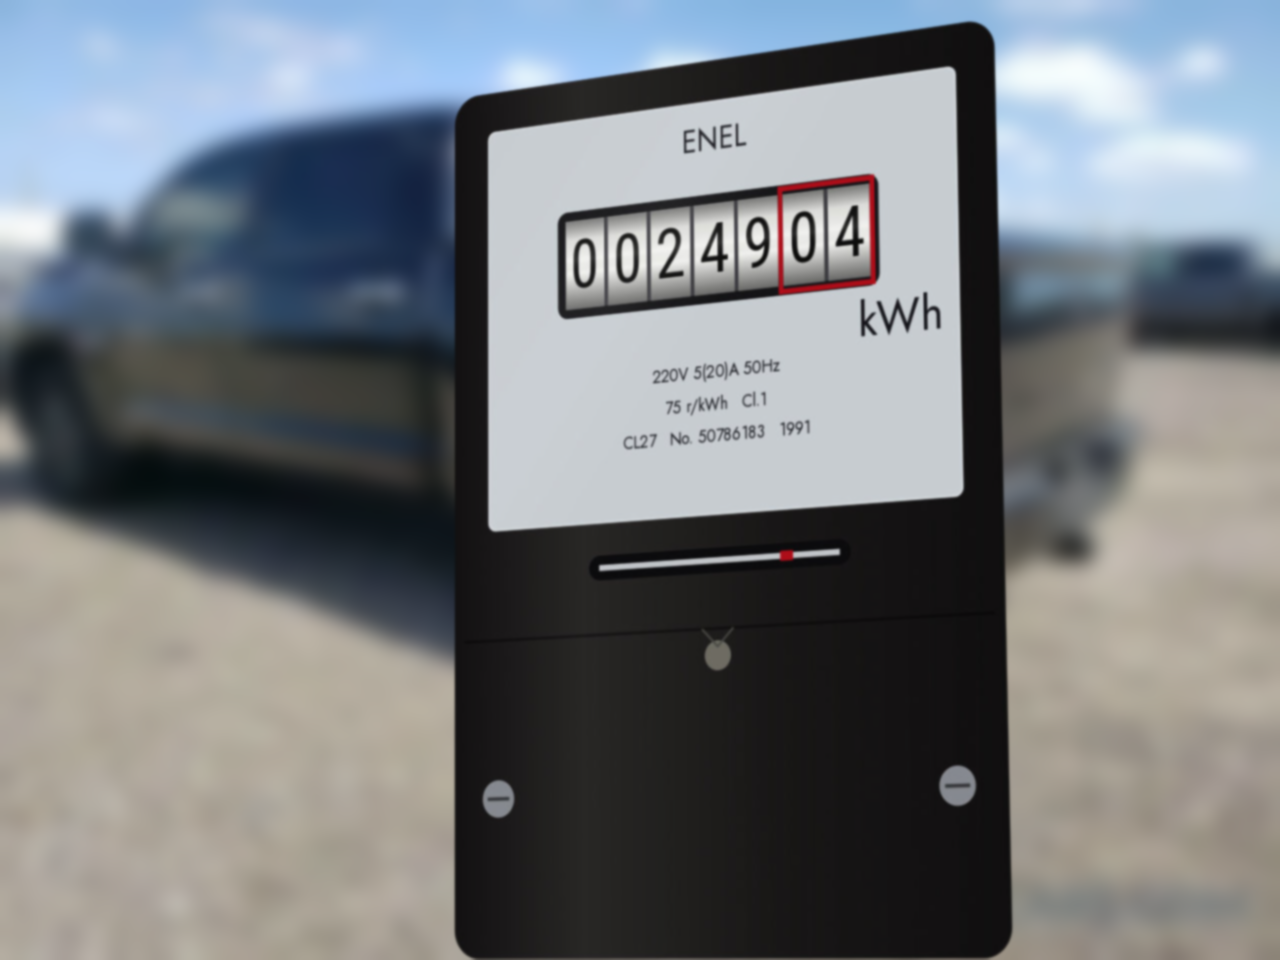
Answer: 249.04
